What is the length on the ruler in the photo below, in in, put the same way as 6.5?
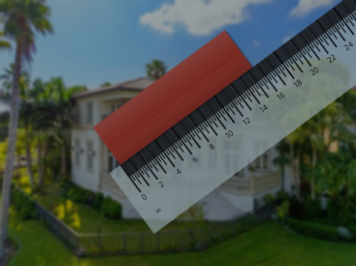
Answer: 15.5
